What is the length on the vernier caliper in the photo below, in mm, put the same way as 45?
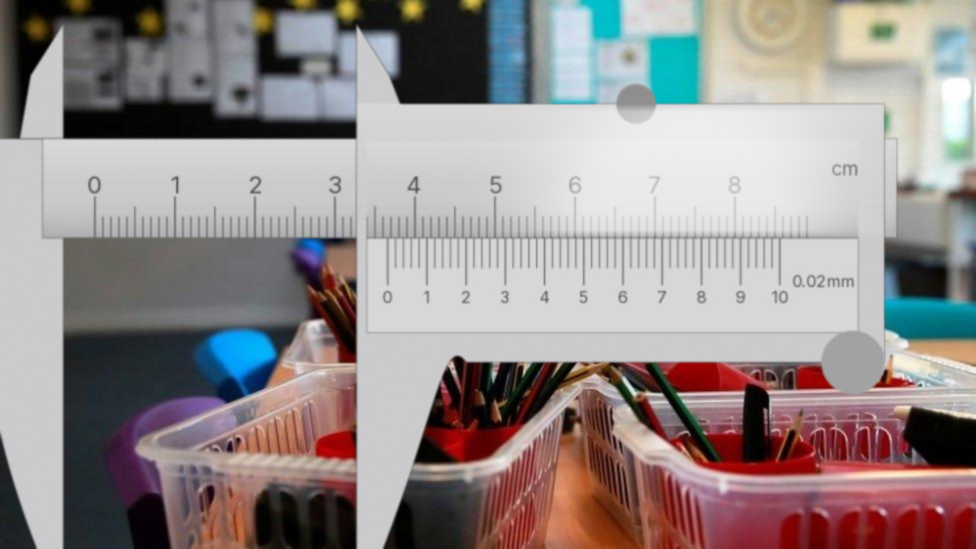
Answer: 36.6
